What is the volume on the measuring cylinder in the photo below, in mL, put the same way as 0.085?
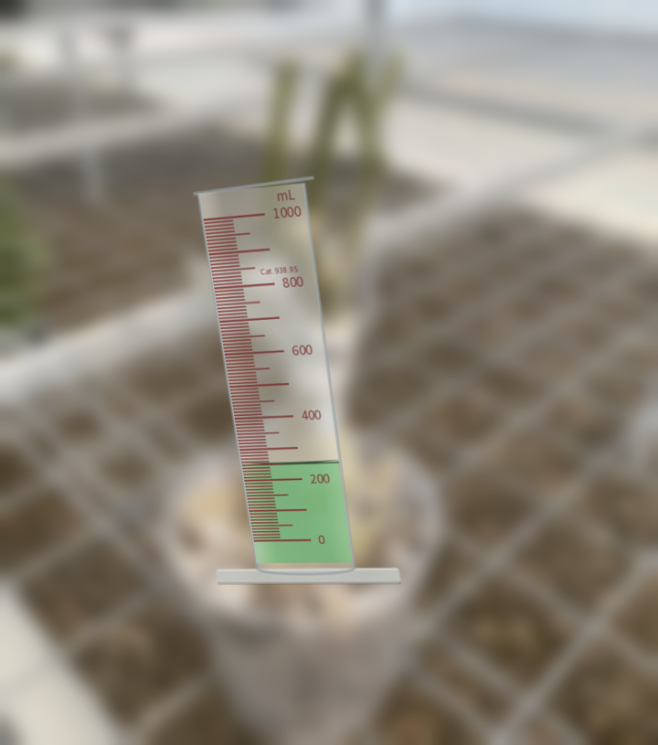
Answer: 250
